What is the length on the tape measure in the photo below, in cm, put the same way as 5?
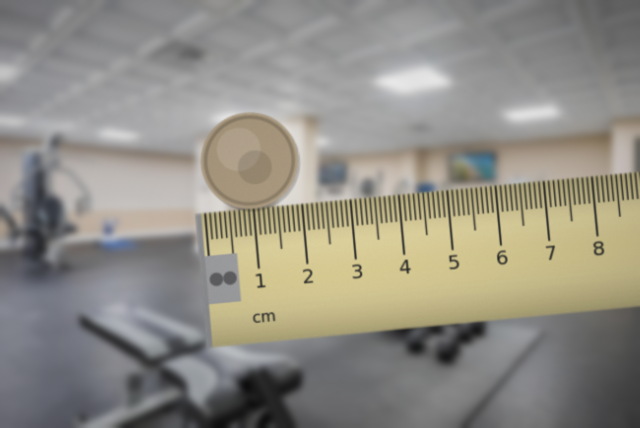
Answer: 2
